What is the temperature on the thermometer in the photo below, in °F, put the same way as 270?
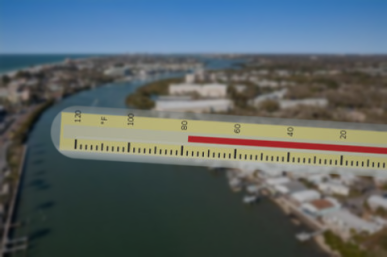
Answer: 78
